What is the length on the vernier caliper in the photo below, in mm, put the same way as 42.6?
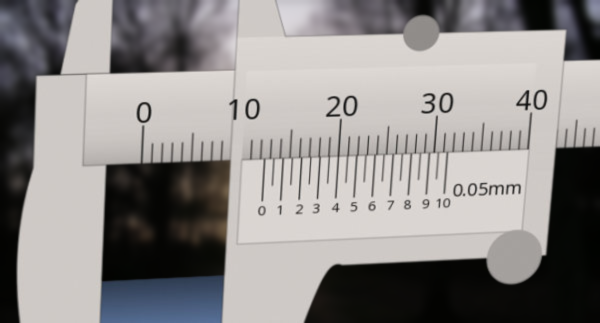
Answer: 12.4
